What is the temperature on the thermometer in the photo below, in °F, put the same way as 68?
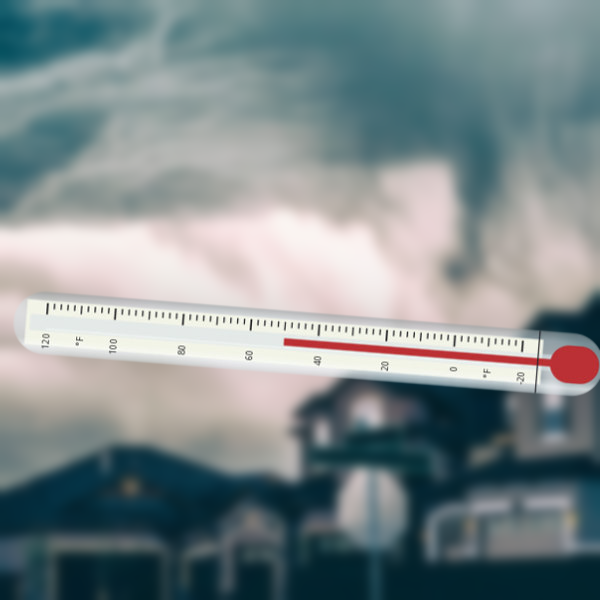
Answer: 50
